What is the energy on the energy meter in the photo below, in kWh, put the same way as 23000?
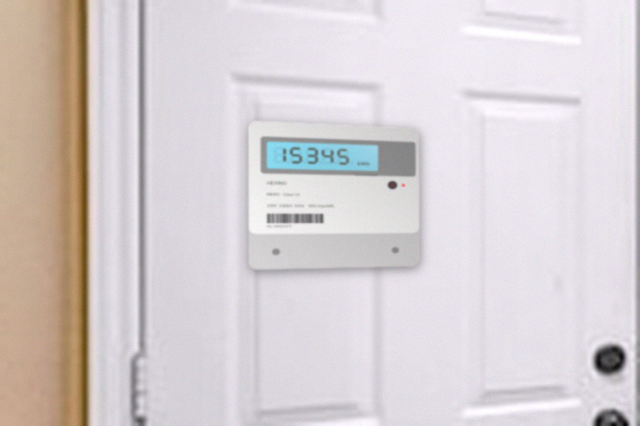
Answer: 15345
